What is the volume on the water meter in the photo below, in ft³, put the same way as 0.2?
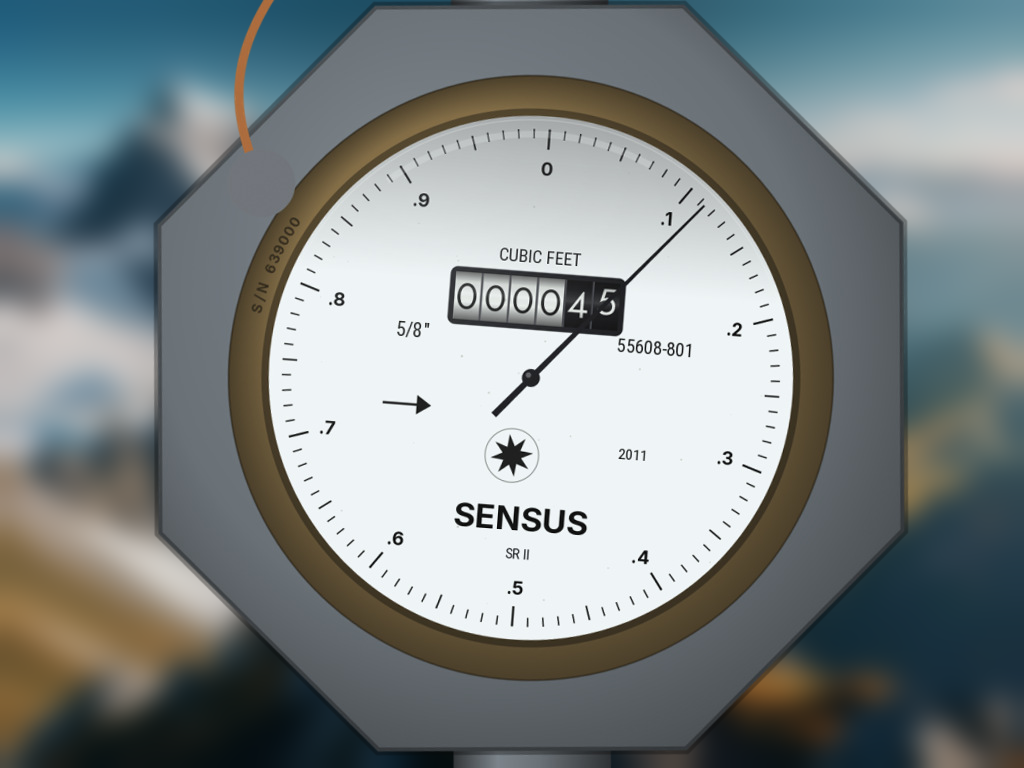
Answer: 45.11
